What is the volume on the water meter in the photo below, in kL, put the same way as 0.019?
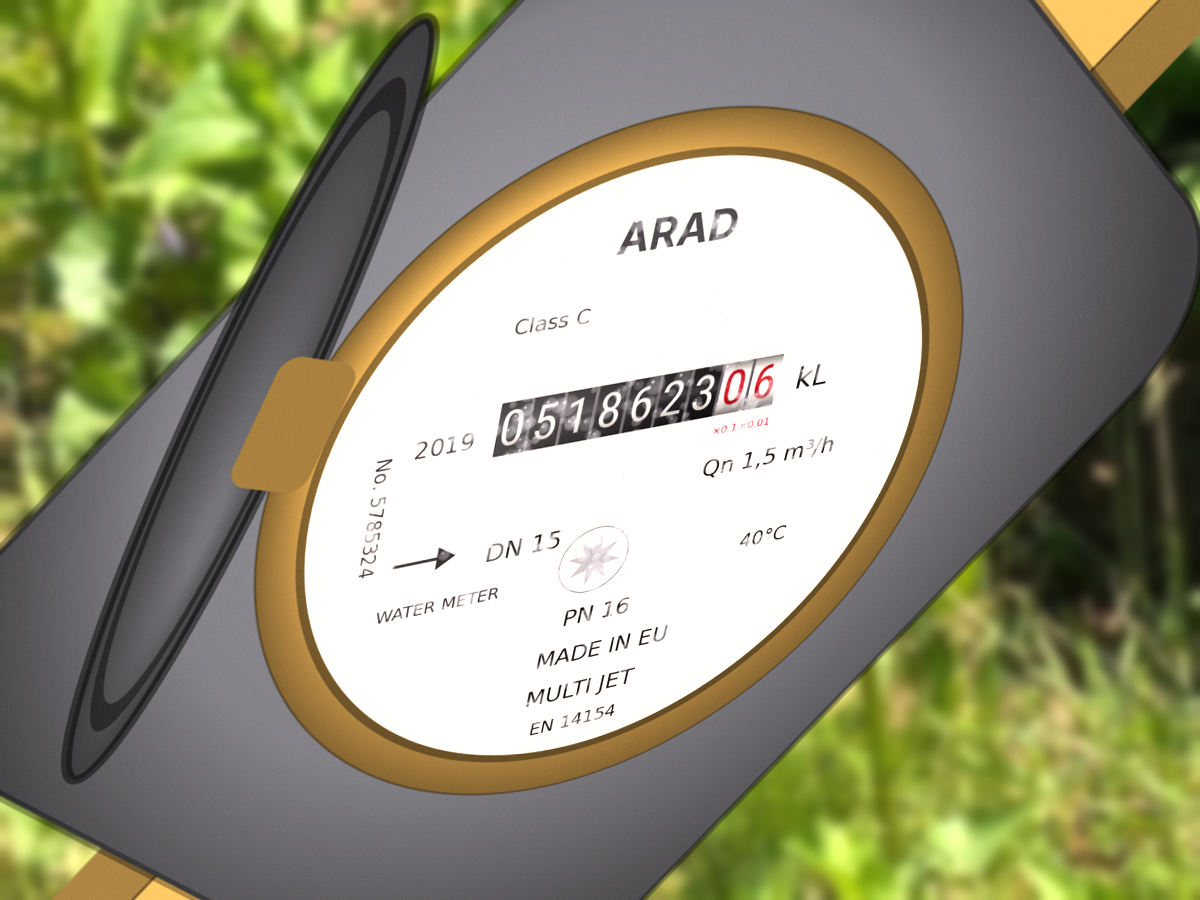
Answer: 518623.06
